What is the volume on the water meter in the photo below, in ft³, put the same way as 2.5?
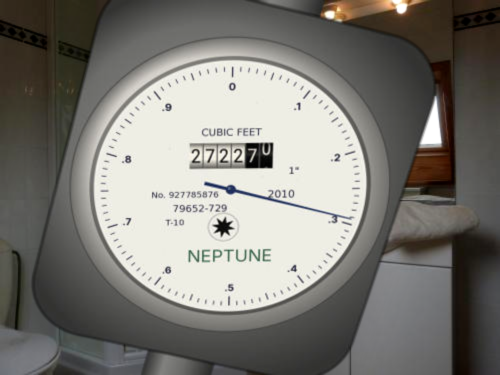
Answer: 272270.29
